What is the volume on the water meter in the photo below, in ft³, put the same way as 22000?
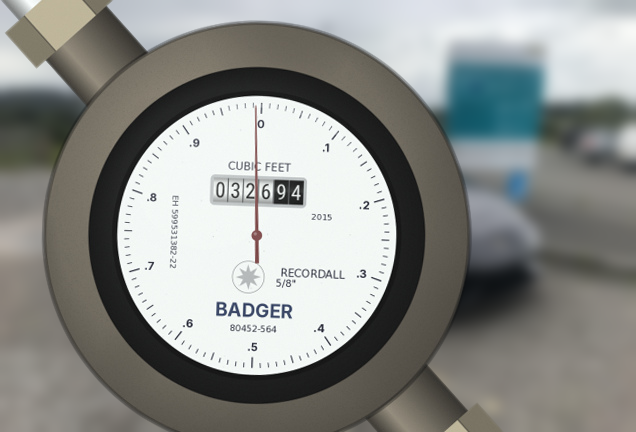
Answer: 32693.99
